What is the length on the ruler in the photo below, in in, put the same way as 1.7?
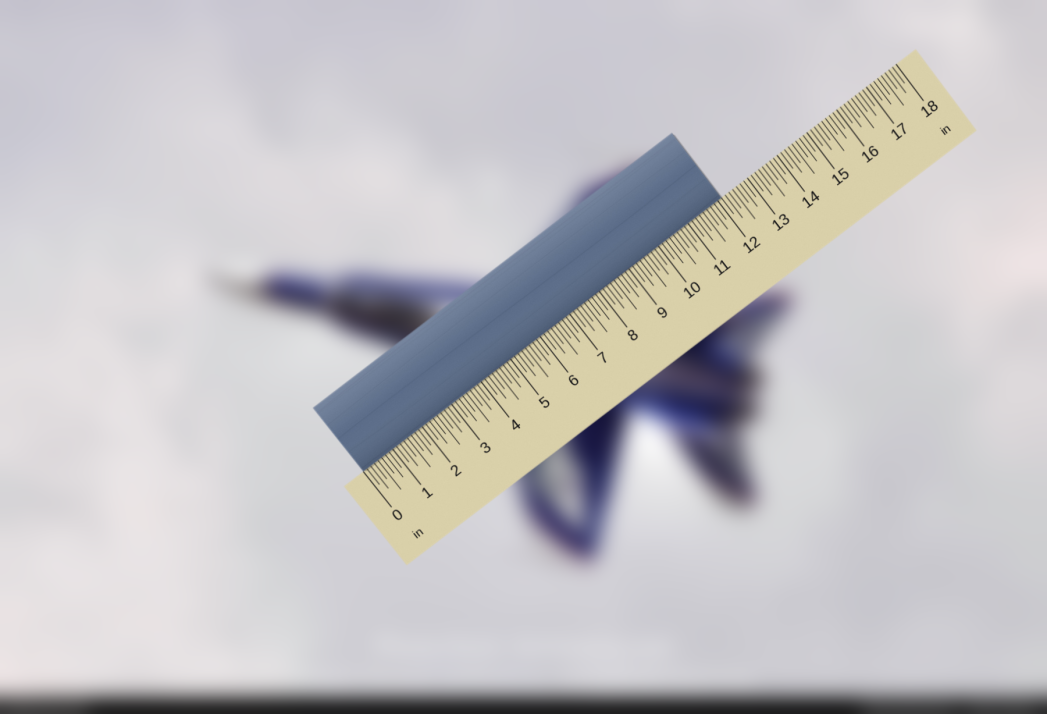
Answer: 12.125
